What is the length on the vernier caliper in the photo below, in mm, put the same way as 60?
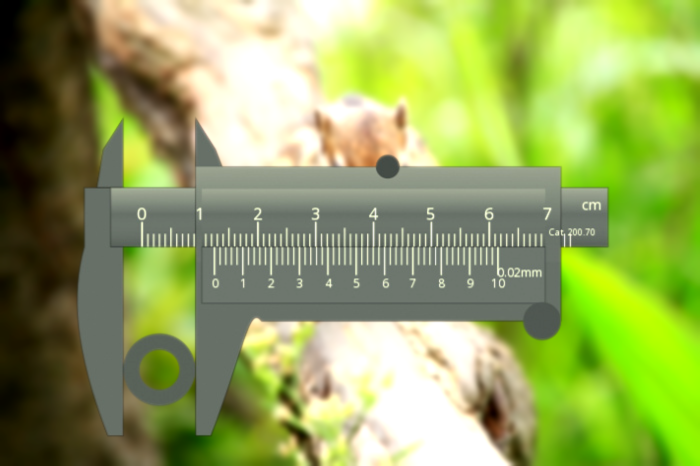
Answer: 12.5
